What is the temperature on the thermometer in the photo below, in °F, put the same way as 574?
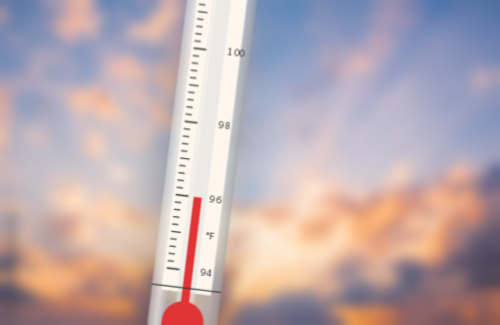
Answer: 96
